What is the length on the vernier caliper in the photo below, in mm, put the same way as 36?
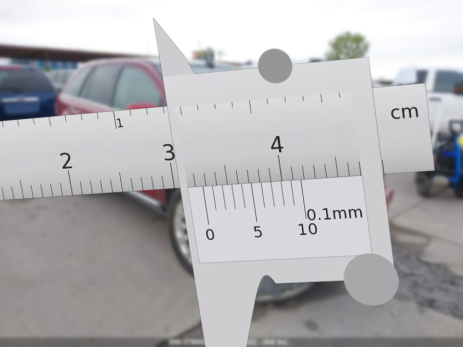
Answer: 32.7
